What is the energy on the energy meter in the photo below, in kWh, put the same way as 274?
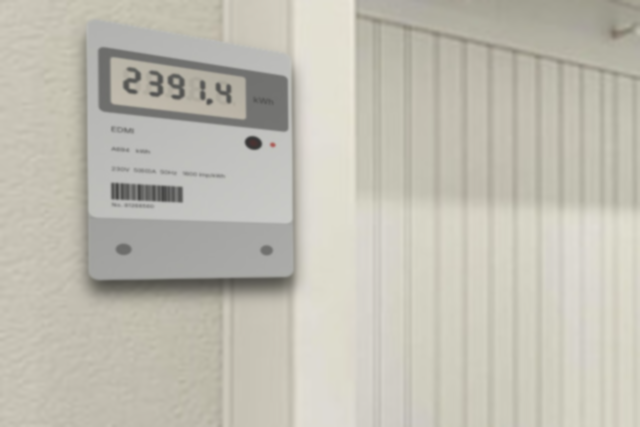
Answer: 2391.4
